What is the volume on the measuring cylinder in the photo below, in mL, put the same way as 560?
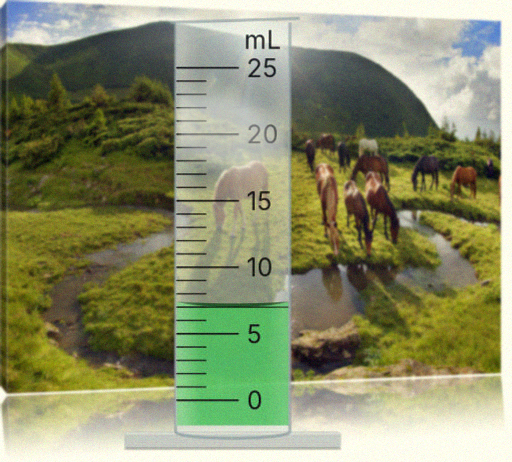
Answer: 7
